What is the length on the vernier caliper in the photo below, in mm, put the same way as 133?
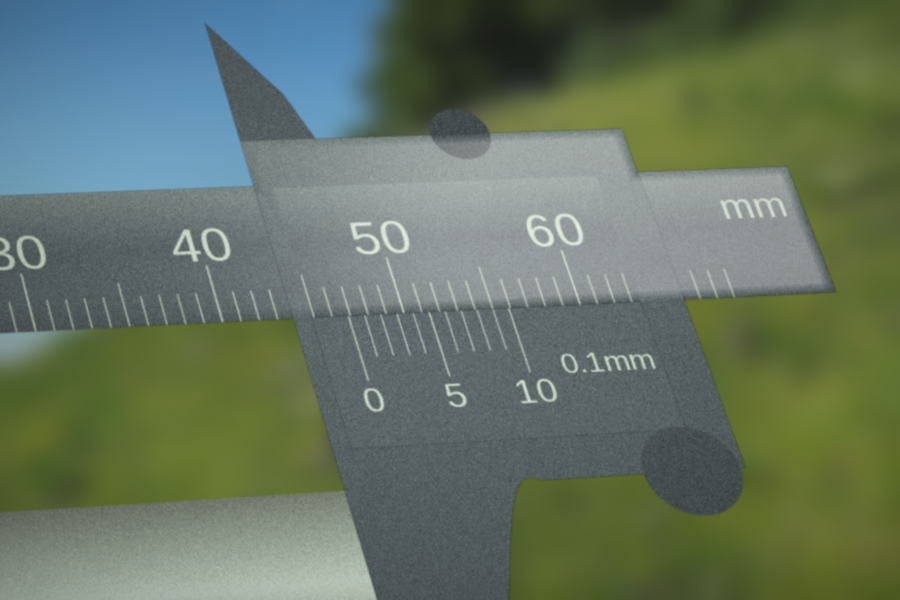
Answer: 46.9
